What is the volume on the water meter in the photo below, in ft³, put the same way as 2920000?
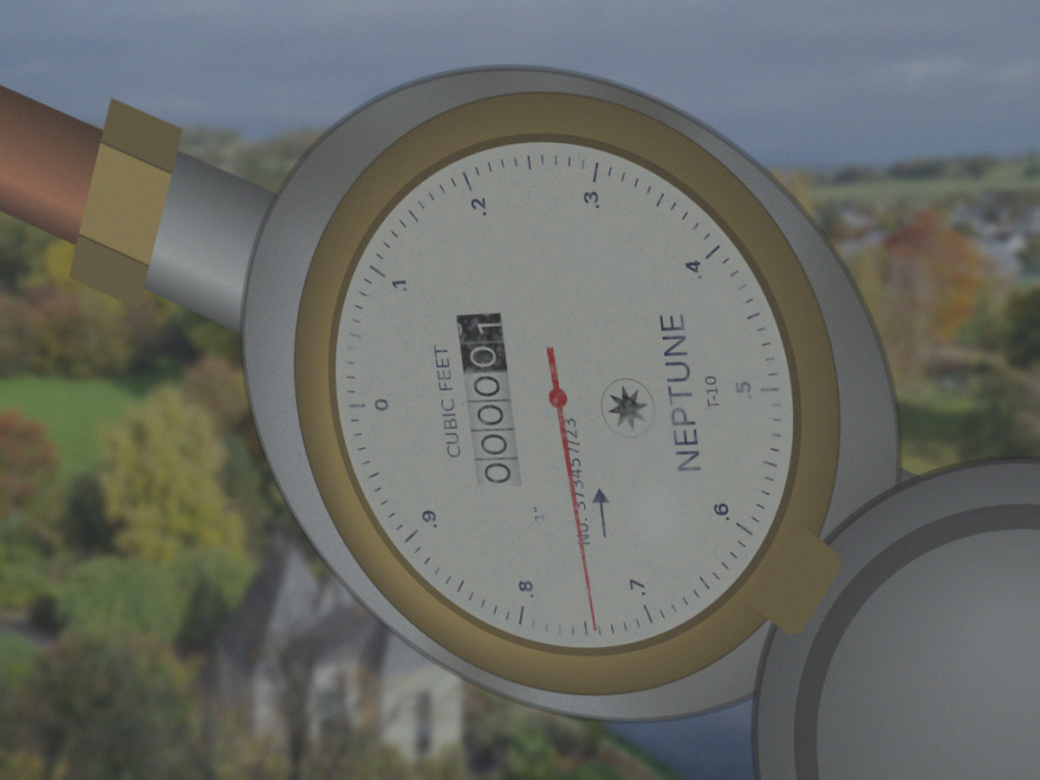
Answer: 0.74
